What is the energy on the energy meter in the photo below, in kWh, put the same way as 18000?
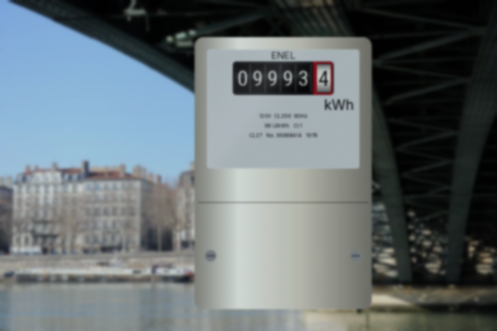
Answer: 9993.4
